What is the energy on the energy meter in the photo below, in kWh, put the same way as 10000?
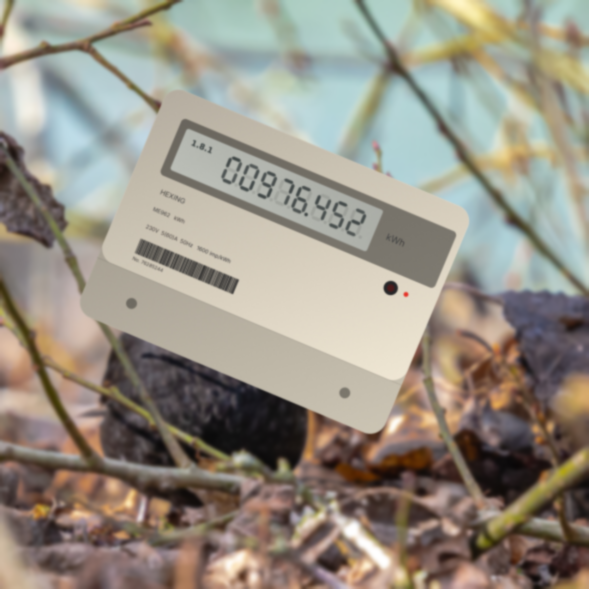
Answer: 976.452
